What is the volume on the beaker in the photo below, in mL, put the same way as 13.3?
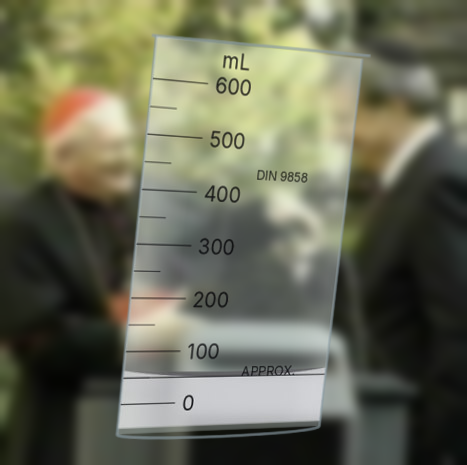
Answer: 50
